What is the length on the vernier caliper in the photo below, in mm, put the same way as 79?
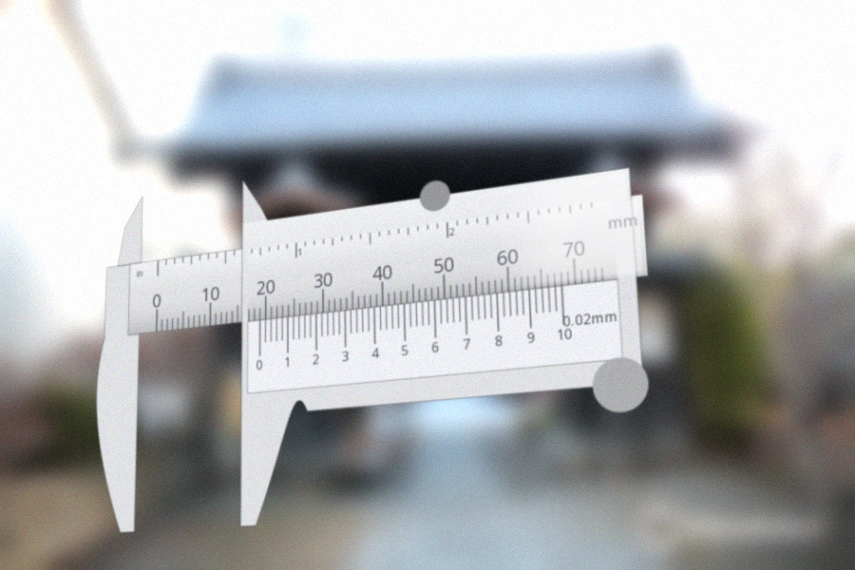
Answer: 19.0
